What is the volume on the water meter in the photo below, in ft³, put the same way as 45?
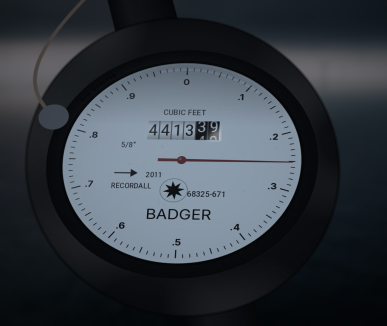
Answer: 441339.25
